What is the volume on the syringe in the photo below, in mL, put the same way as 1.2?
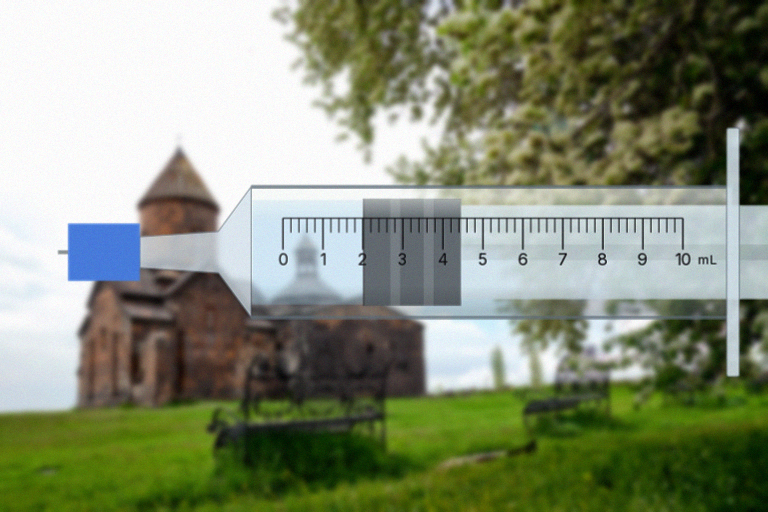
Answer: 2
